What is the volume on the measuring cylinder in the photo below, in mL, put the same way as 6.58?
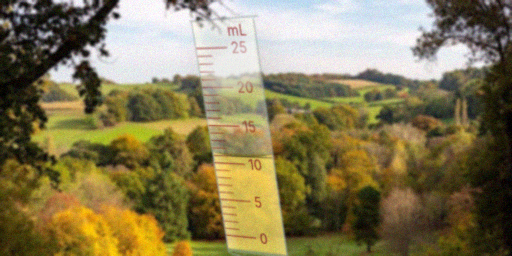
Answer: 11
